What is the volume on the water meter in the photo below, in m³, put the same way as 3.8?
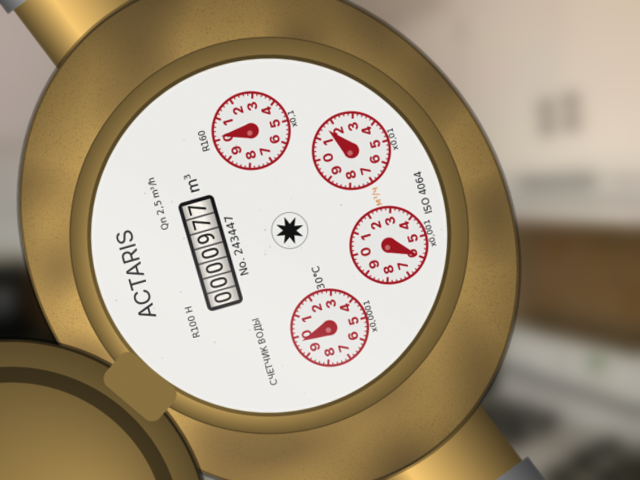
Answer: 977.0159
